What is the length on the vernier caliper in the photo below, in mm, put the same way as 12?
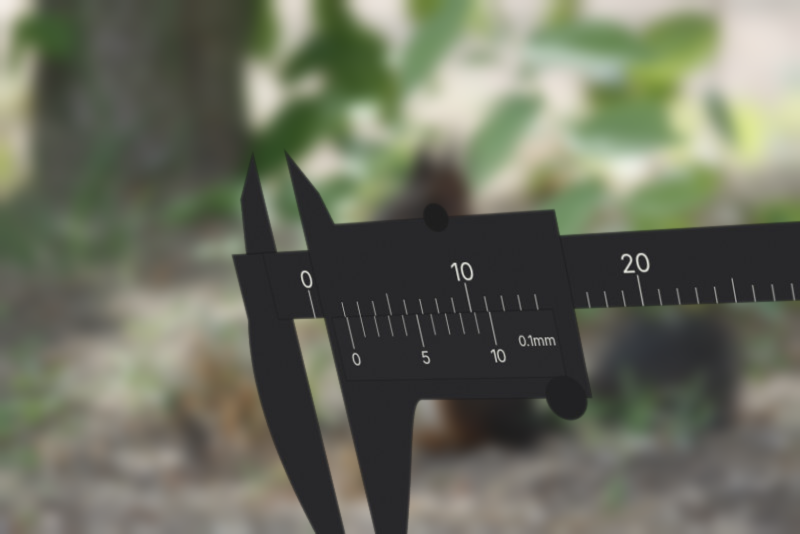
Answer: 2.1
